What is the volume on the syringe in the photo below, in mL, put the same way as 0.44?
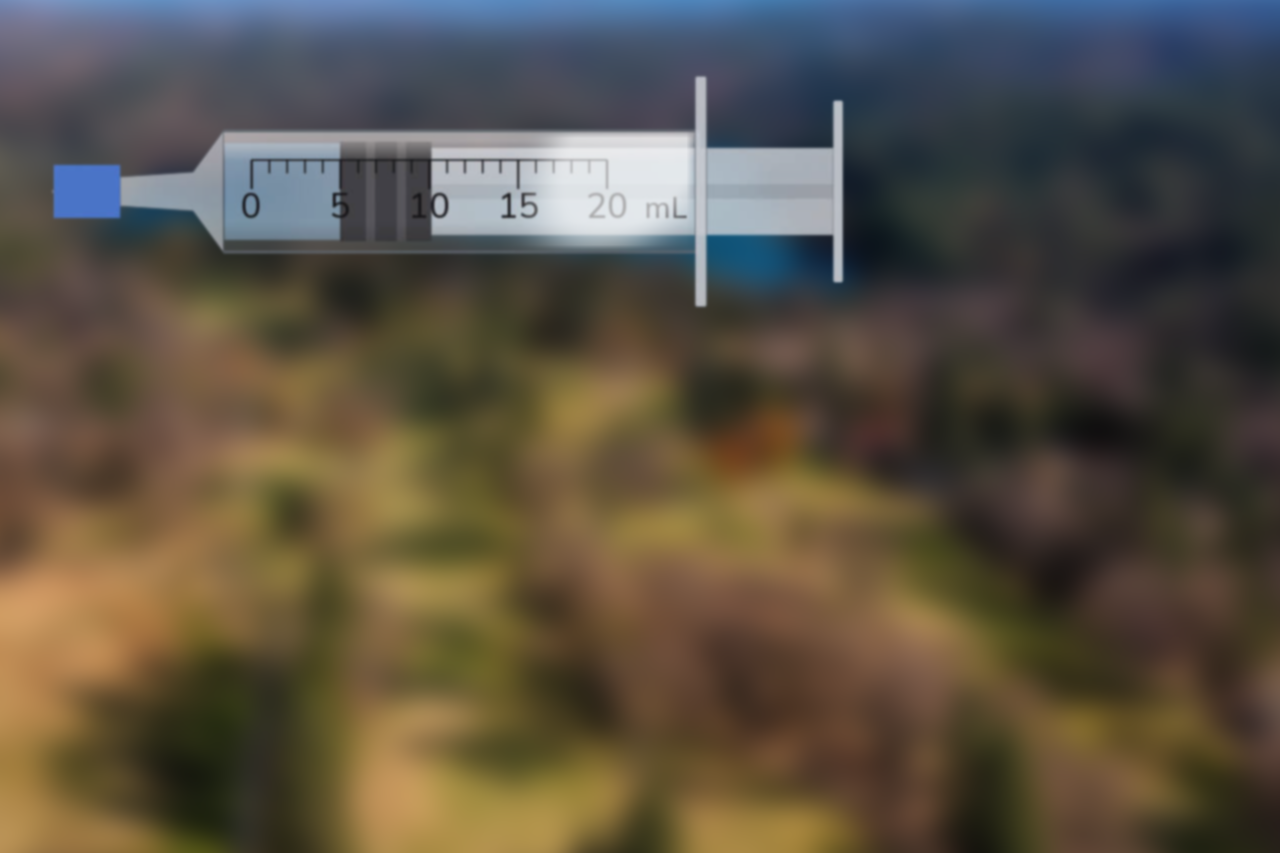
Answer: 5
